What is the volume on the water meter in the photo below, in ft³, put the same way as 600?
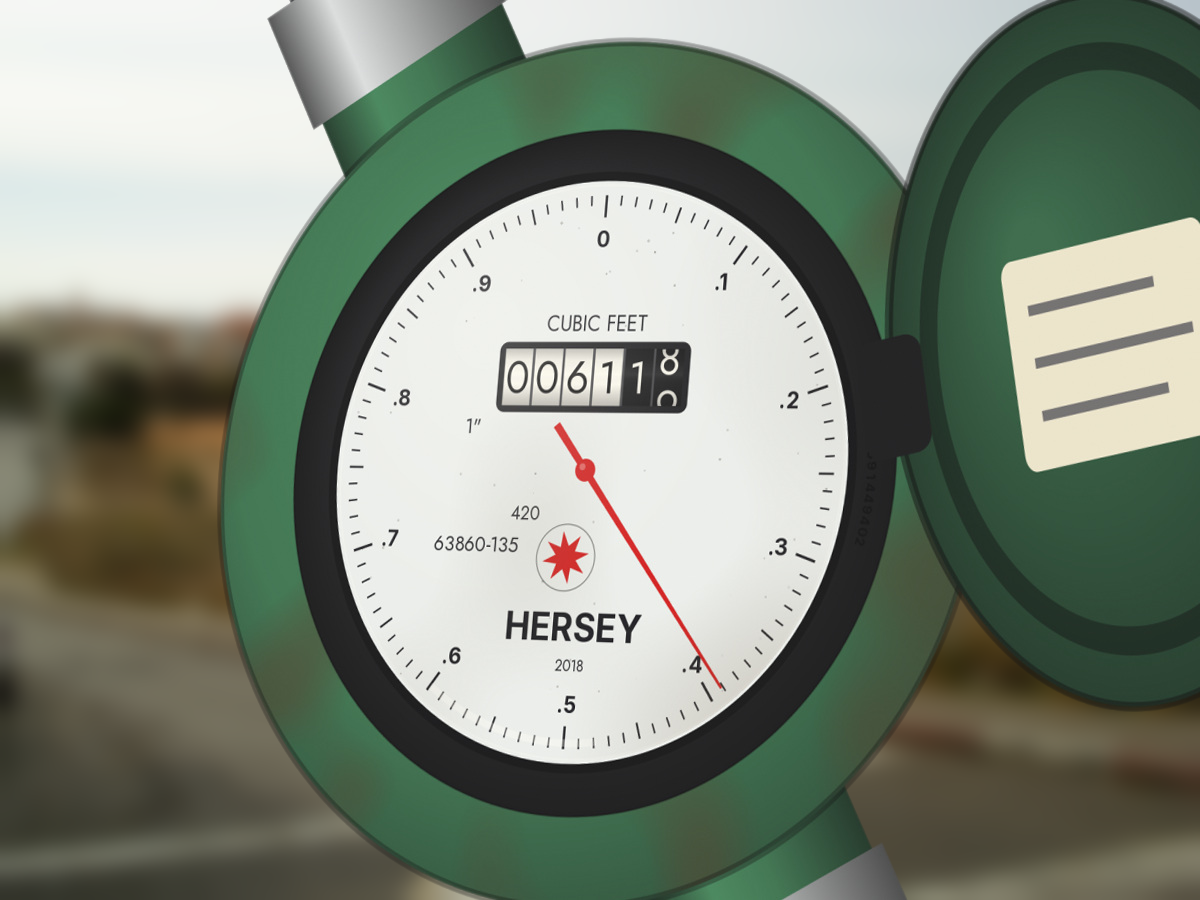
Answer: 6118.39
